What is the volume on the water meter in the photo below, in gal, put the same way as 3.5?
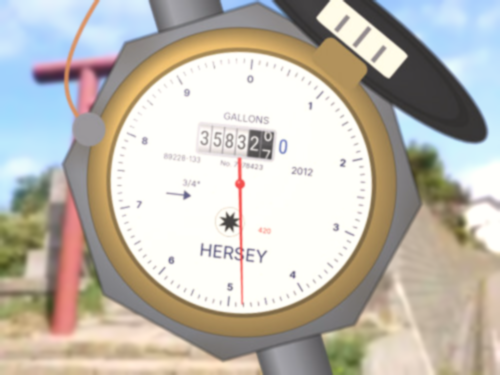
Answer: 3583264.8
